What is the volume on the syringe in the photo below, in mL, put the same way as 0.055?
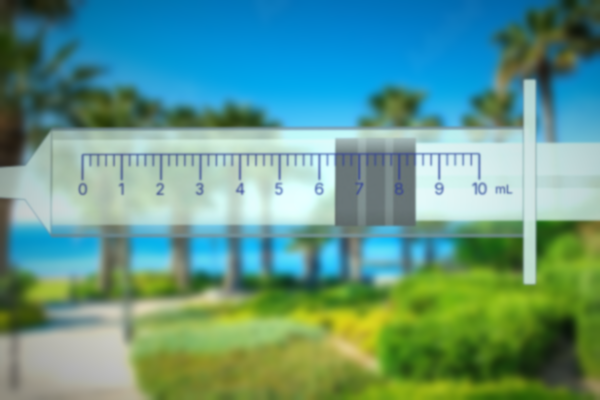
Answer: 6.4
